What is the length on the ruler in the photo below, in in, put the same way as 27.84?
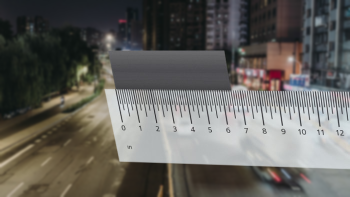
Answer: 6.5
